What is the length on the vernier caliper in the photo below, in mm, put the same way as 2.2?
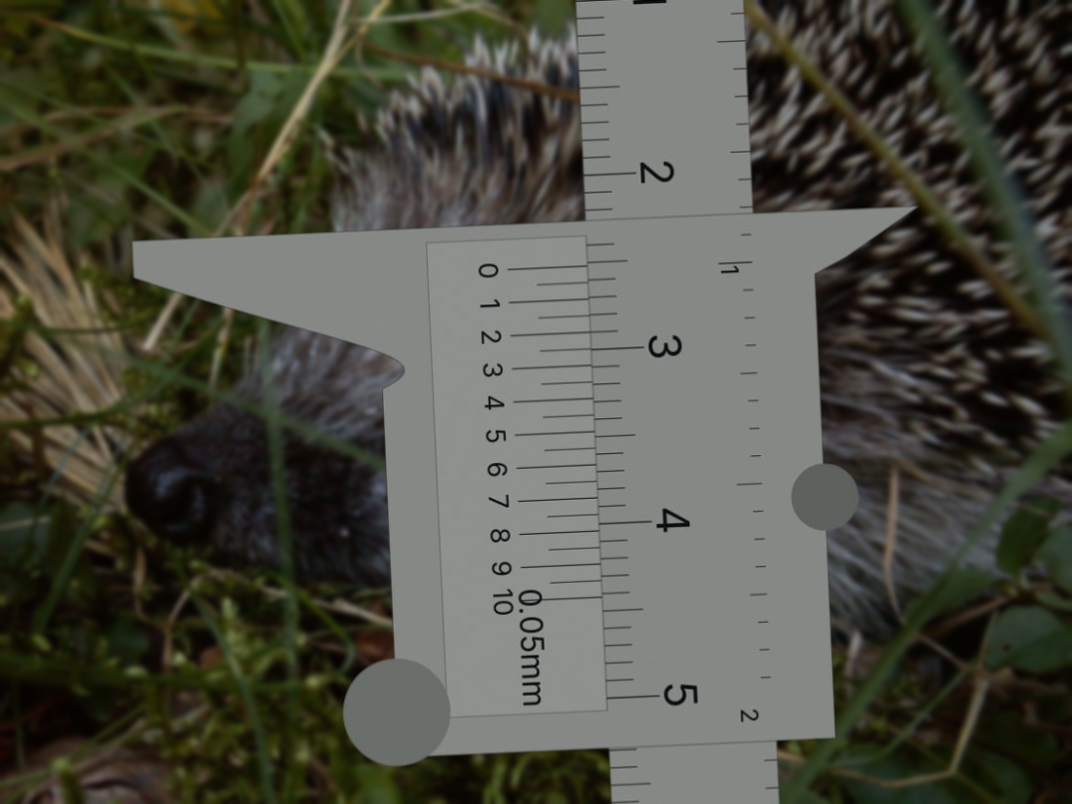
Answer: 25.2
